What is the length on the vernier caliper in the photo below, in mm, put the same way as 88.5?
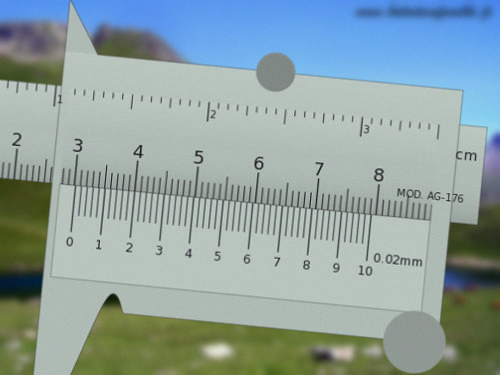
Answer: 30.2
